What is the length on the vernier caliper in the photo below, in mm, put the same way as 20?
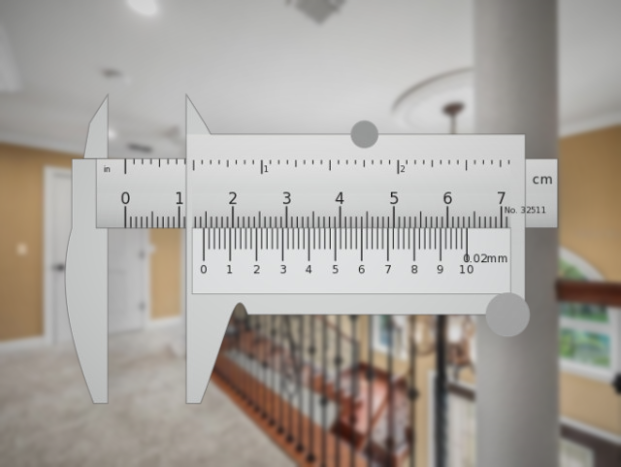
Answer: 14.6
